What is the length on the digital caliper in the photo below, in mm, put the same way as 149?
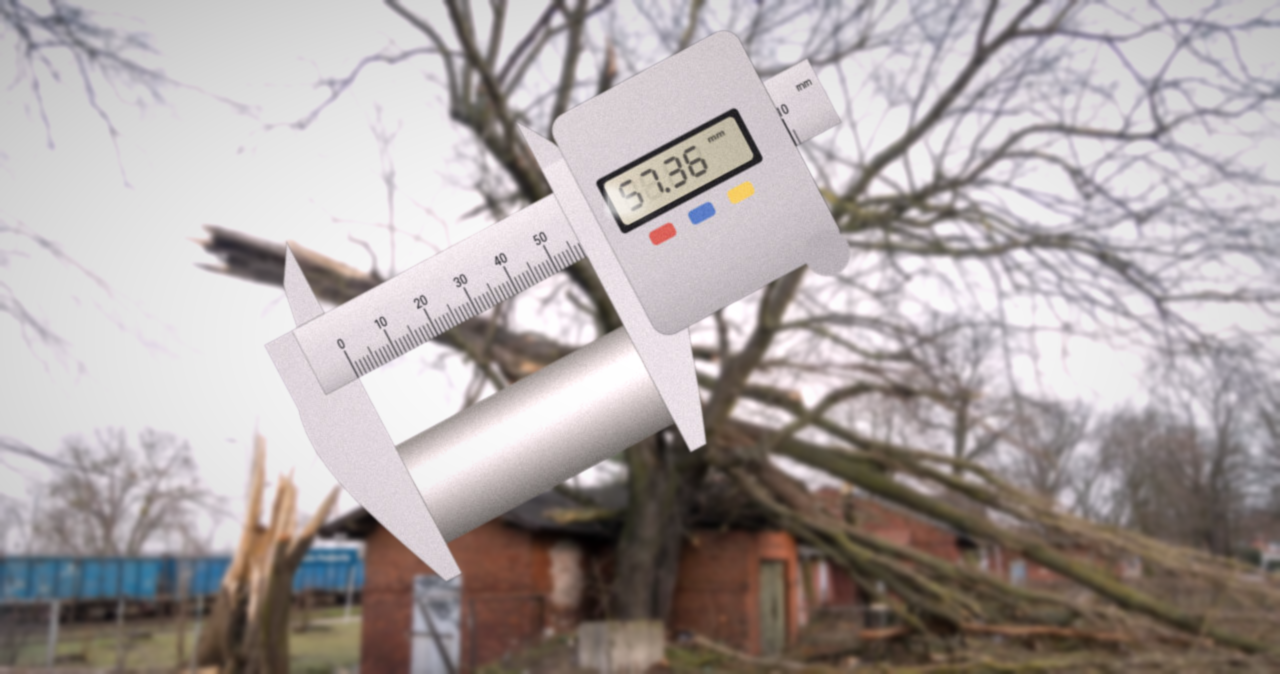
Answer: 57.36
